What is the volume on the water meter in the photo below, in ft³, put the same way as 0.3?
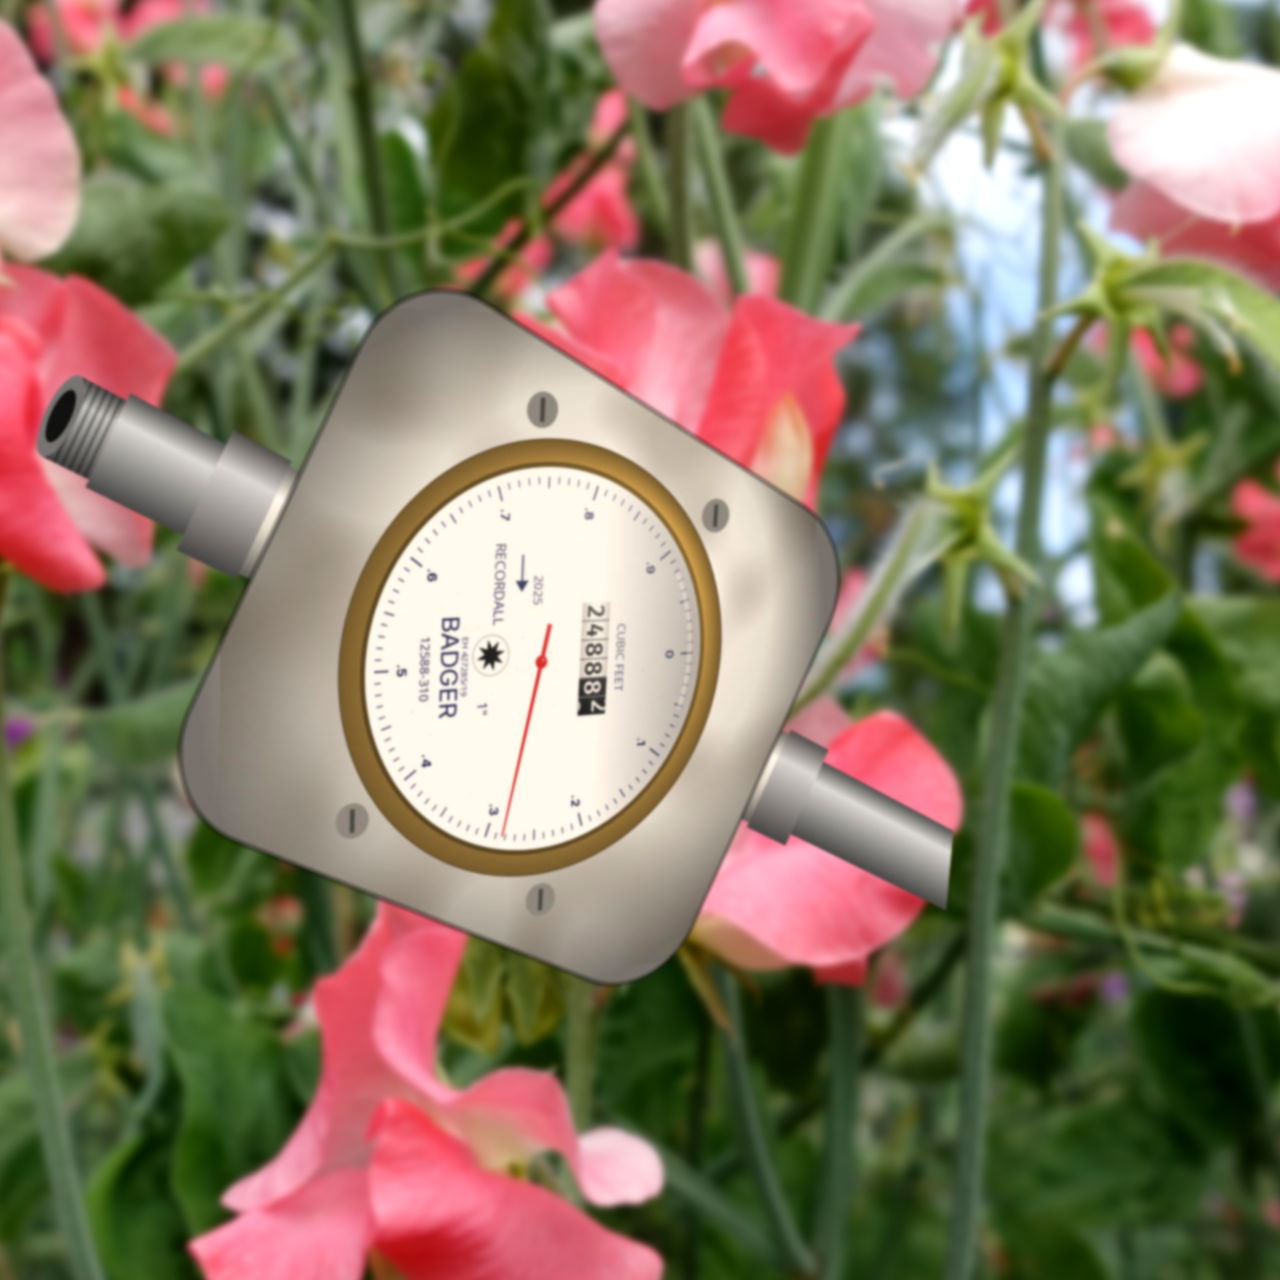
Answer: 248882.28
